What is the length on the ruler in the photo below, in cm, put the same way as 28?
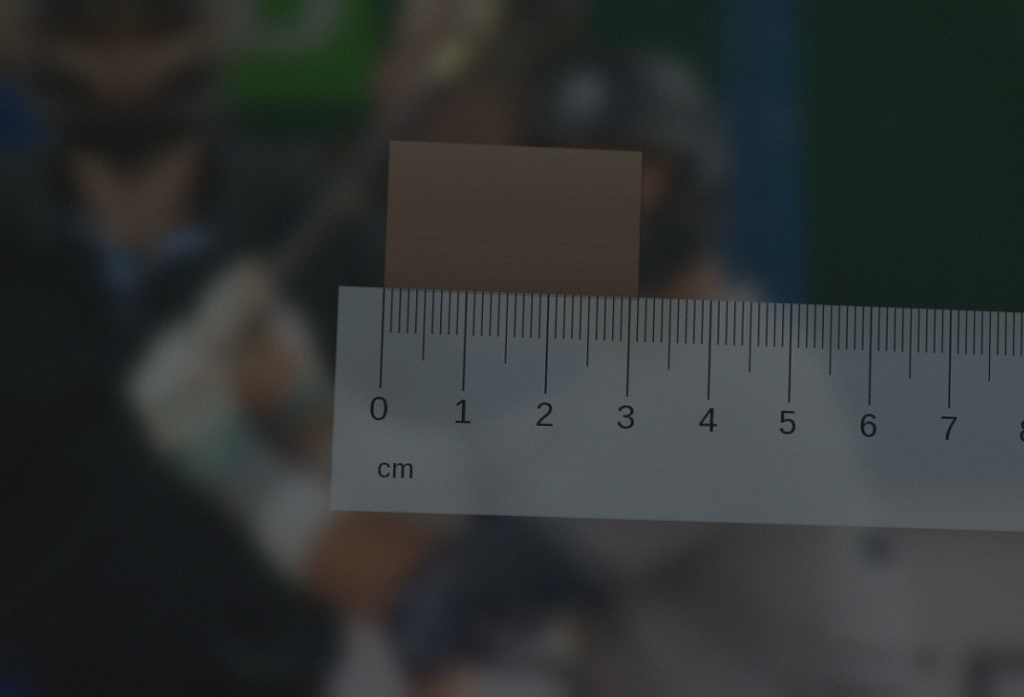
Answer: 3.1
